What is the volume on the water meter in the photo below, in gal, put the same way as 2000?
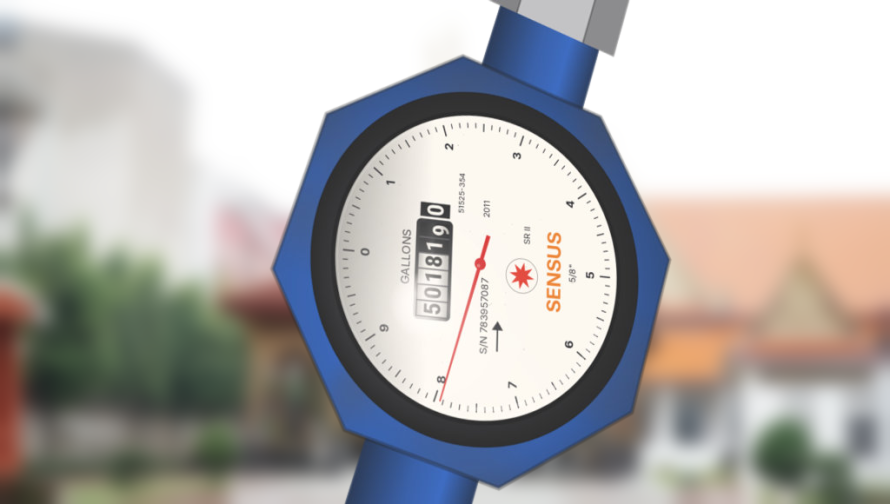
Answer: 5018187.9
